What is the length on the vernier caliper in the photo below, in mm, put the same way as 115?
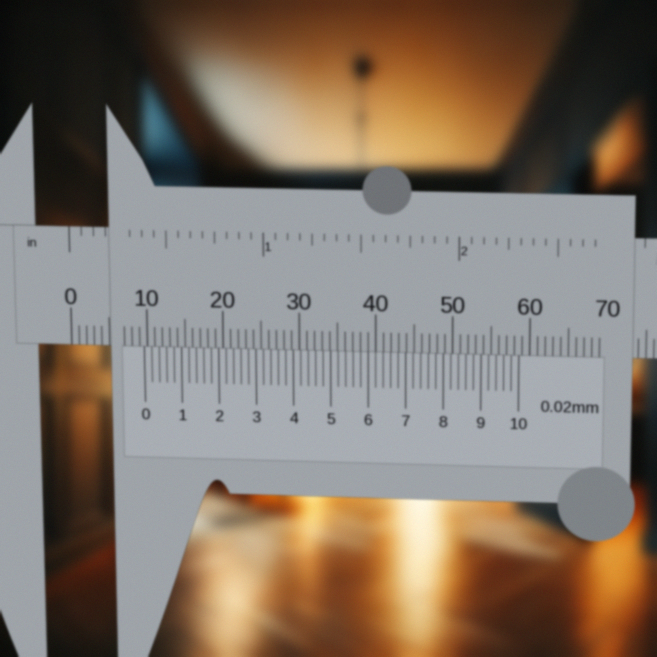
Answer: 9.6
